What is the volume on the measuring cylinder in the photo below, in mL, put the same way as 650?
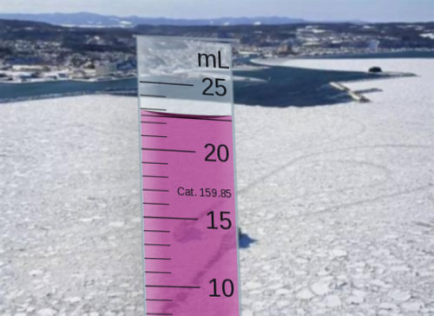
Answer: 22.5
